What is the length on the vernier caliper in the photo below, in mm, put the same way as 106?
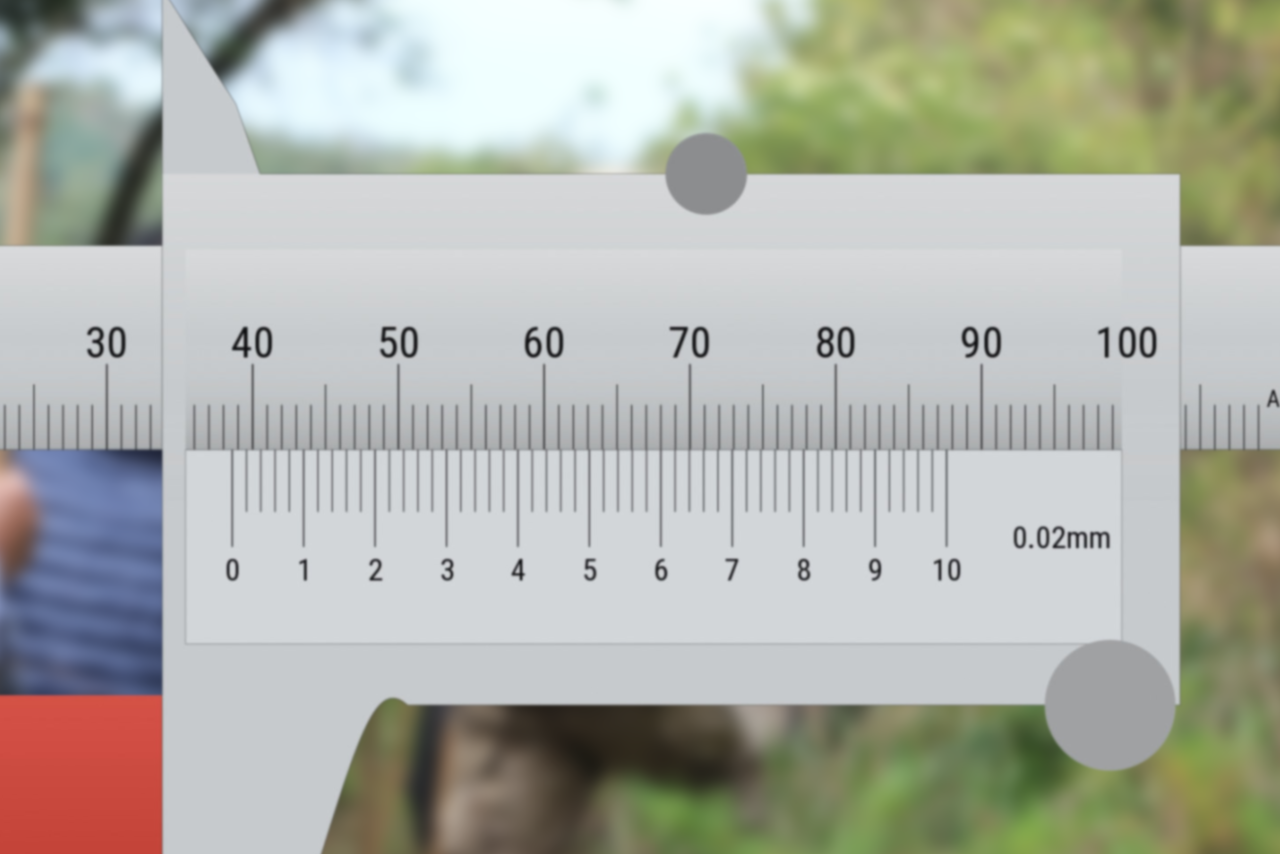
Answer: 38.6
